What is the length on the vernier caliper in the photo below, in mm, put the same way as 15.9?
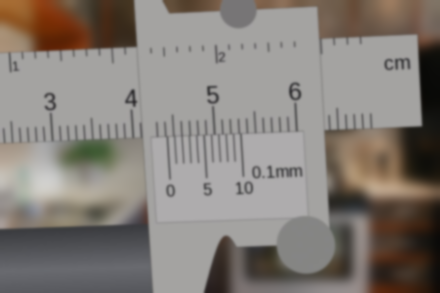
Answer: 44.2
